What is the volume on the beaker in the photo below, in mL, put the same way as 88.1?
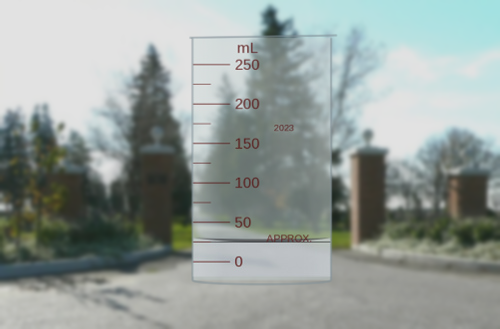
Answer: 25
